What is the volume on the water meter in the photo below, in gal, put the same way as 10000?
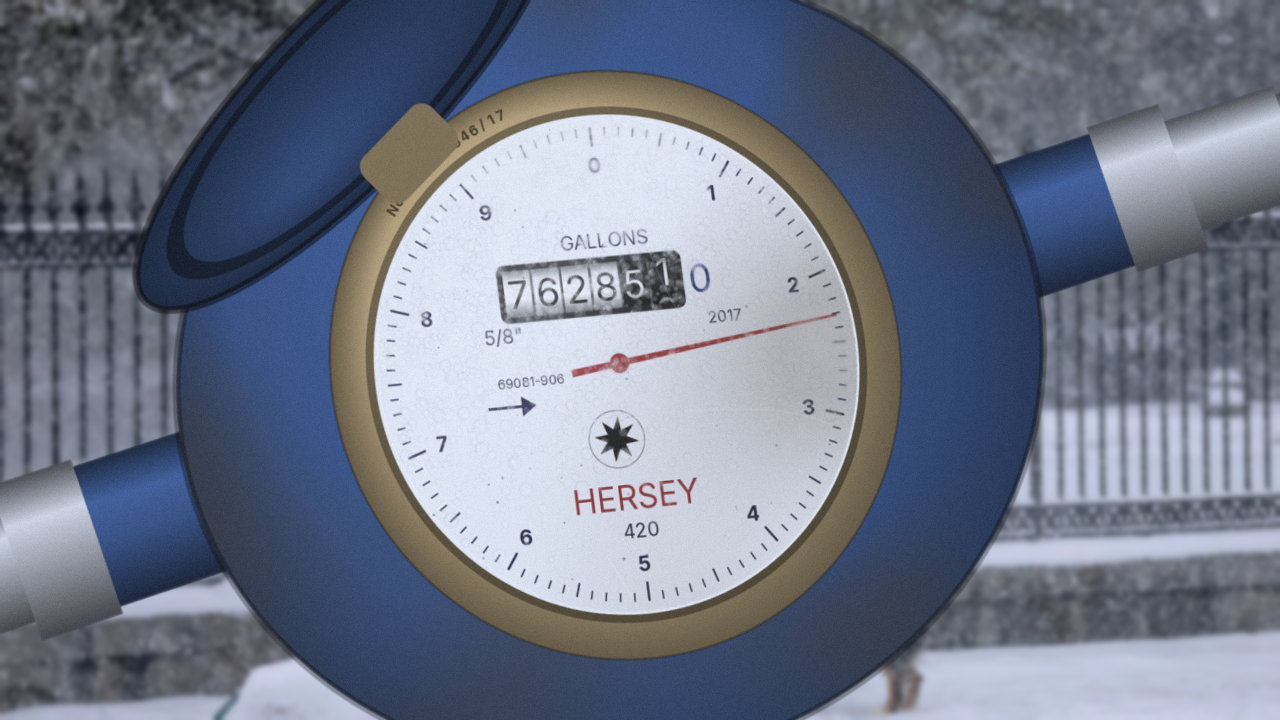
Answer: 7628512.3
